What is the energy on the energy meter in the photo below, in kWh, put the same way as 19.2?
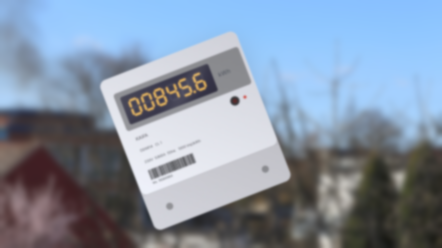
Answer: 845.6
